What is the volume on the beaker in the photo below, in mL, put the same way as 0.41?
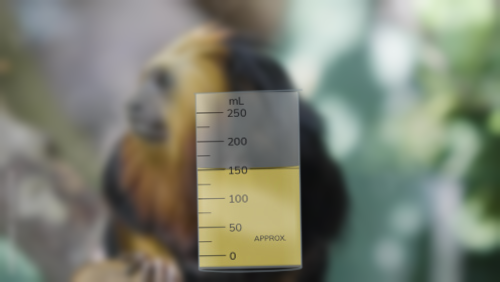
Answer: 150
